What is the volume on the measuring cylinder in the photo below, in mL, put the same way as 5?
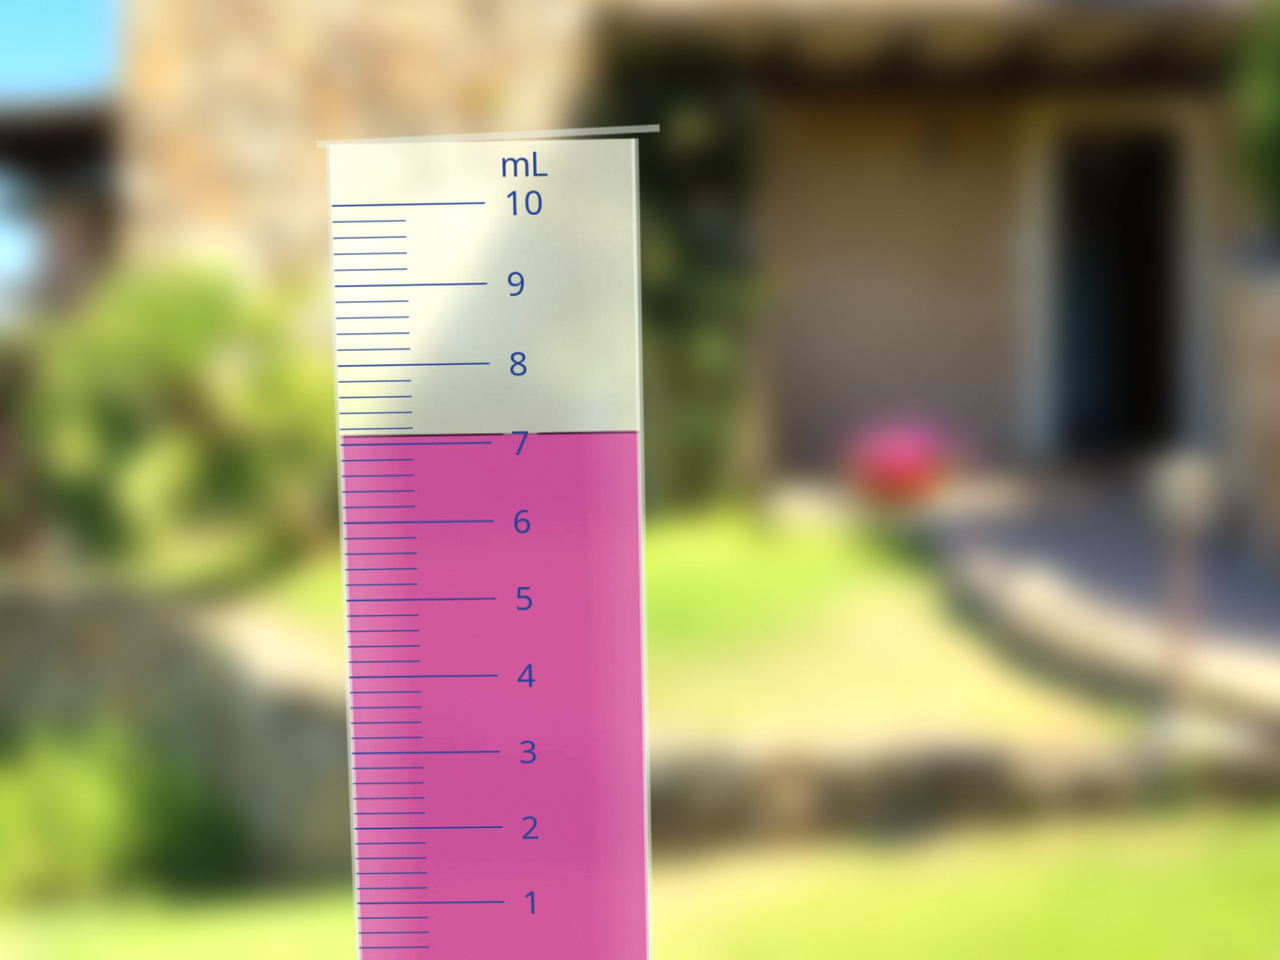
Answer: 7.1
